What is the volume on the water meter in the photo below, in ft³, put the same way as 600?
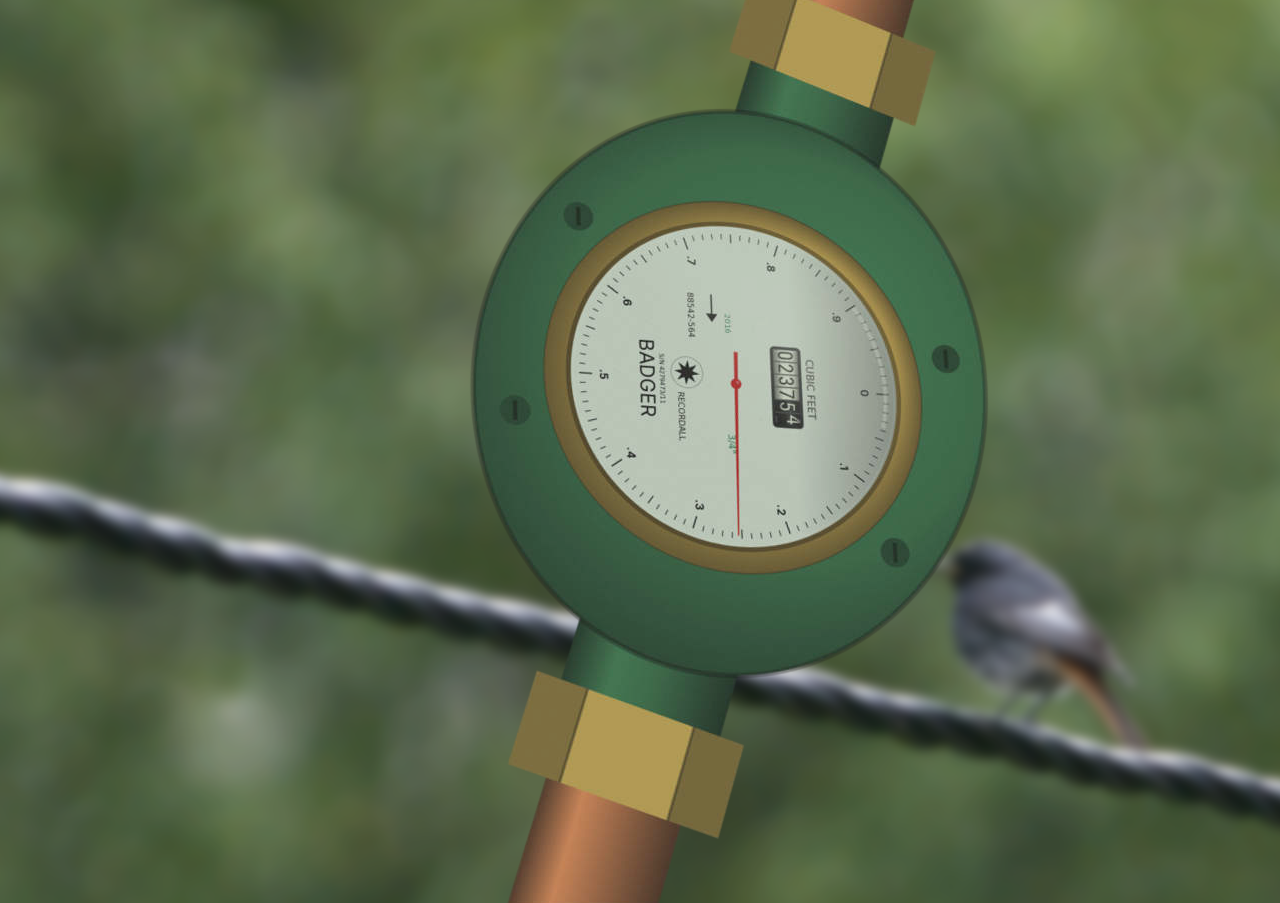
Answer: 23754.25
